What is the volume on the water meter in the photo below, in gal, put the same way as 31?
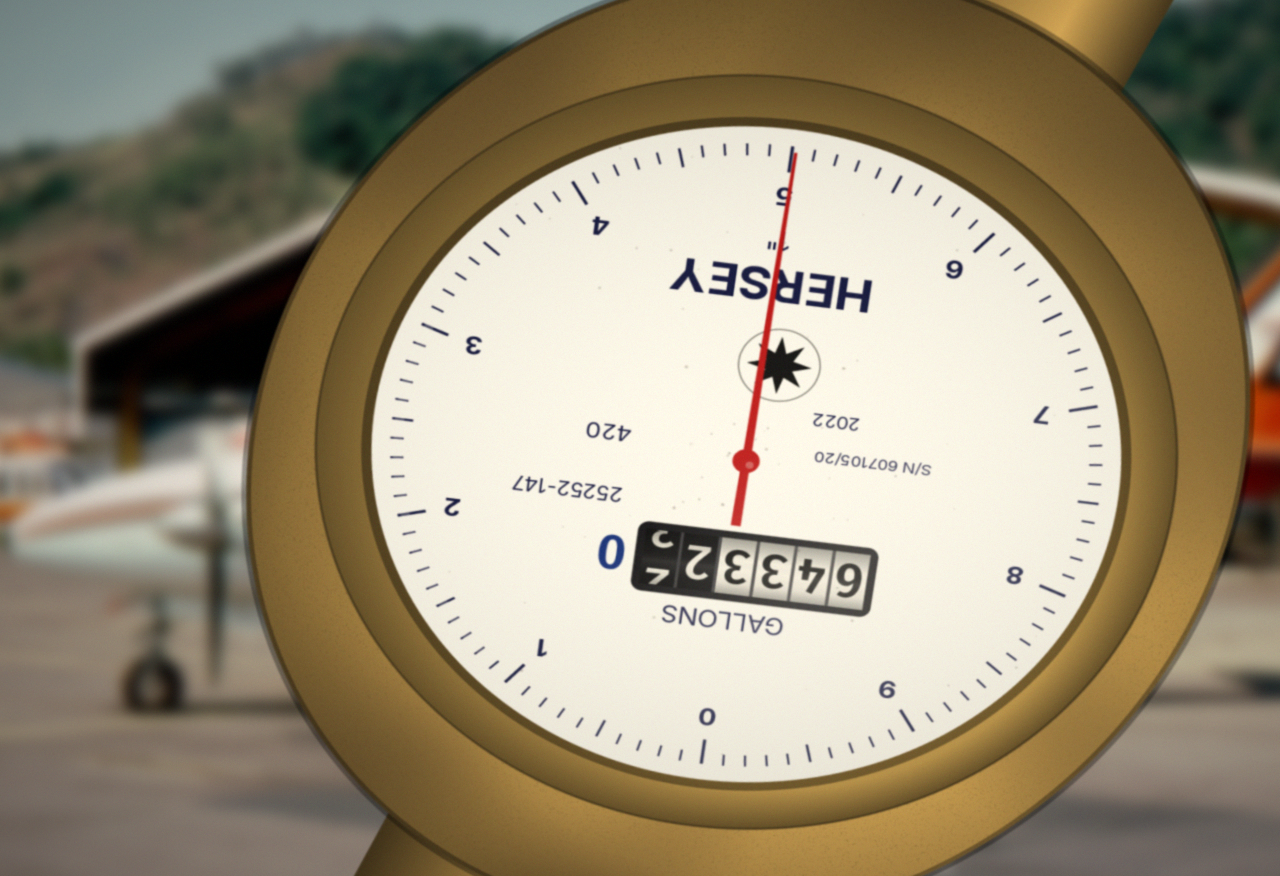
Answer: 6433225.0
